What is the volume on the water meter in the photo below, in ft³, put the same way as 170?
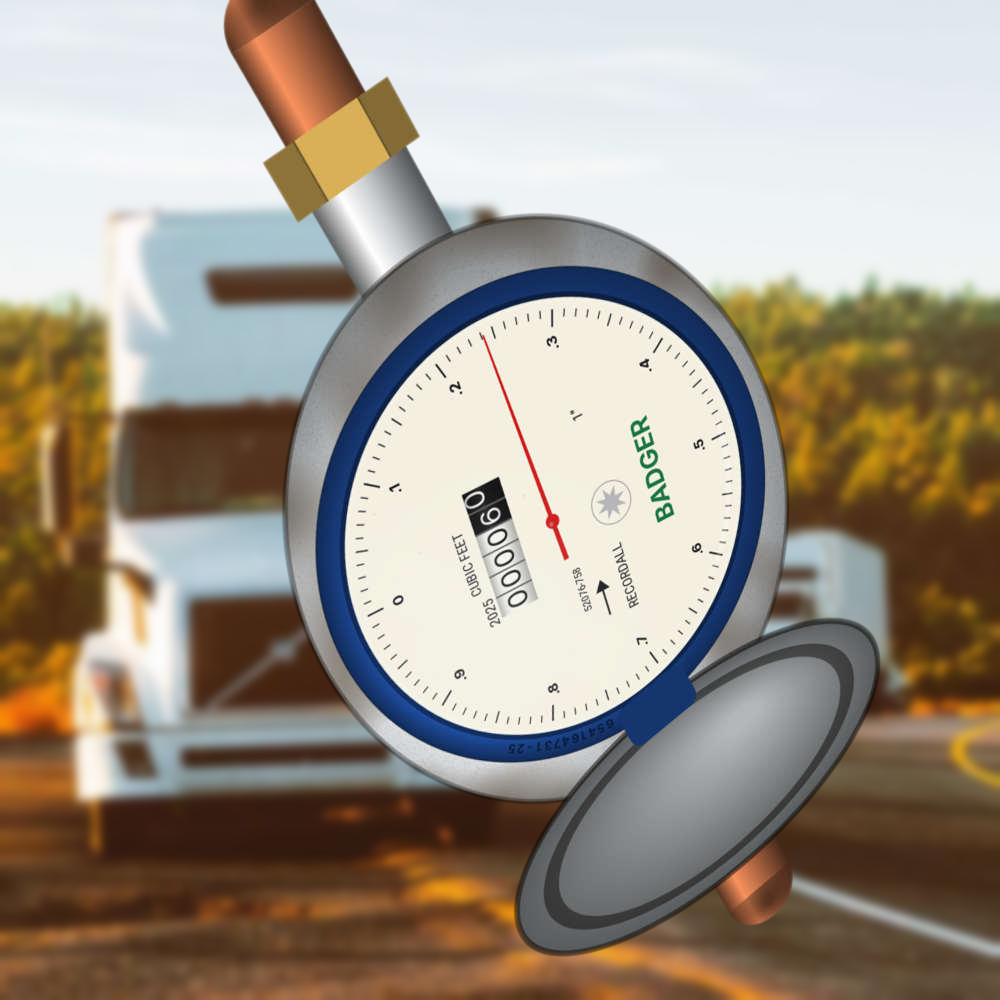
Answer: 60.24
